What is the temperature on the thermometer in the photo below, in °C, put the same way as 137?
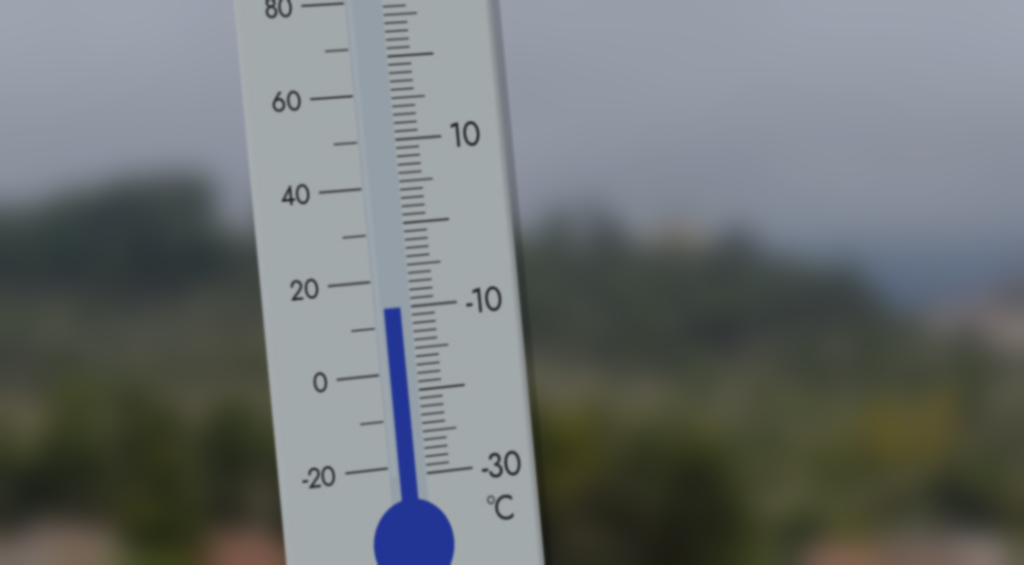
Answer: -10
